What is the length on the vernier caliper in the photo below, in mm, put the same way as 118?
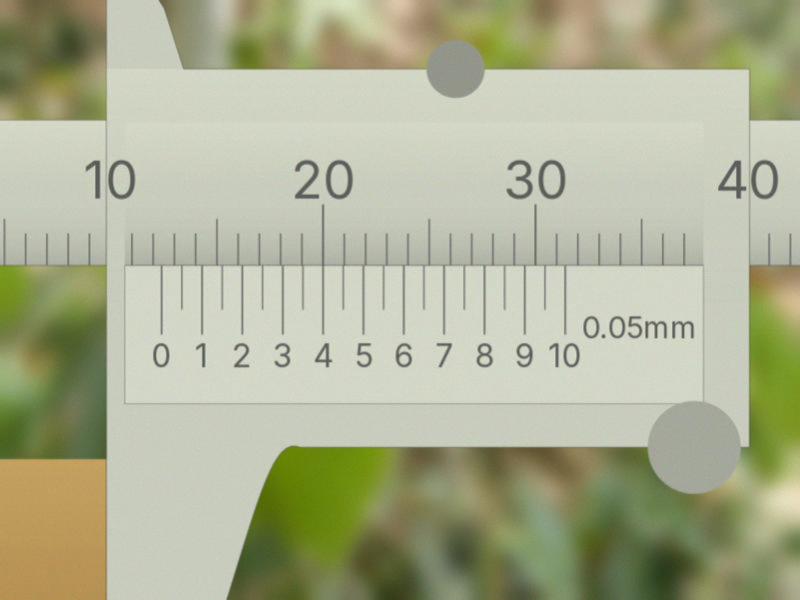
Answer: 12.4
